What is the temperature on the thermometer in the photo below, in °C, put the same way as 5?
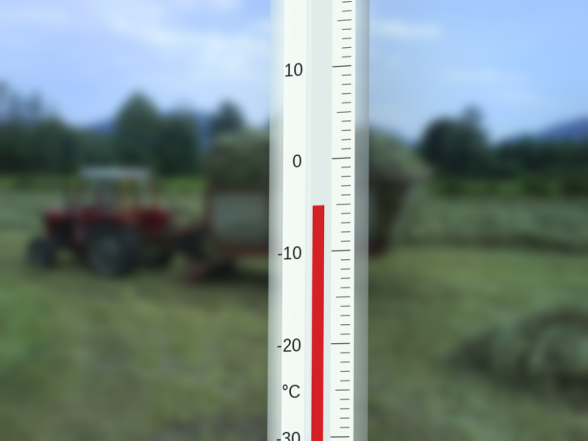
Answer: -5
